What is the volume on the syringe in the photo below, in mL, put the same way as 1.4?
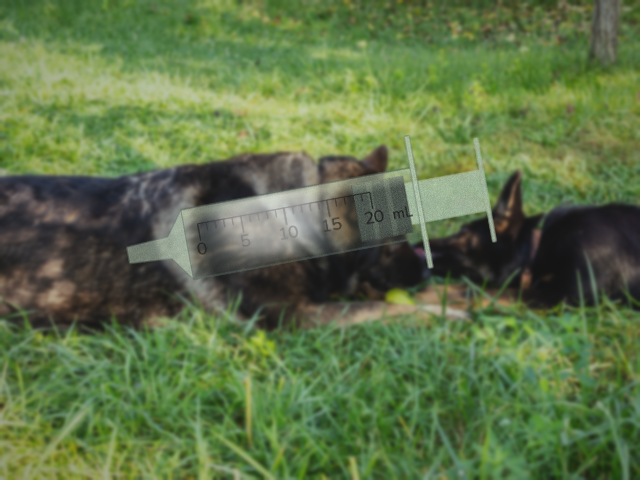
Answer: 18
